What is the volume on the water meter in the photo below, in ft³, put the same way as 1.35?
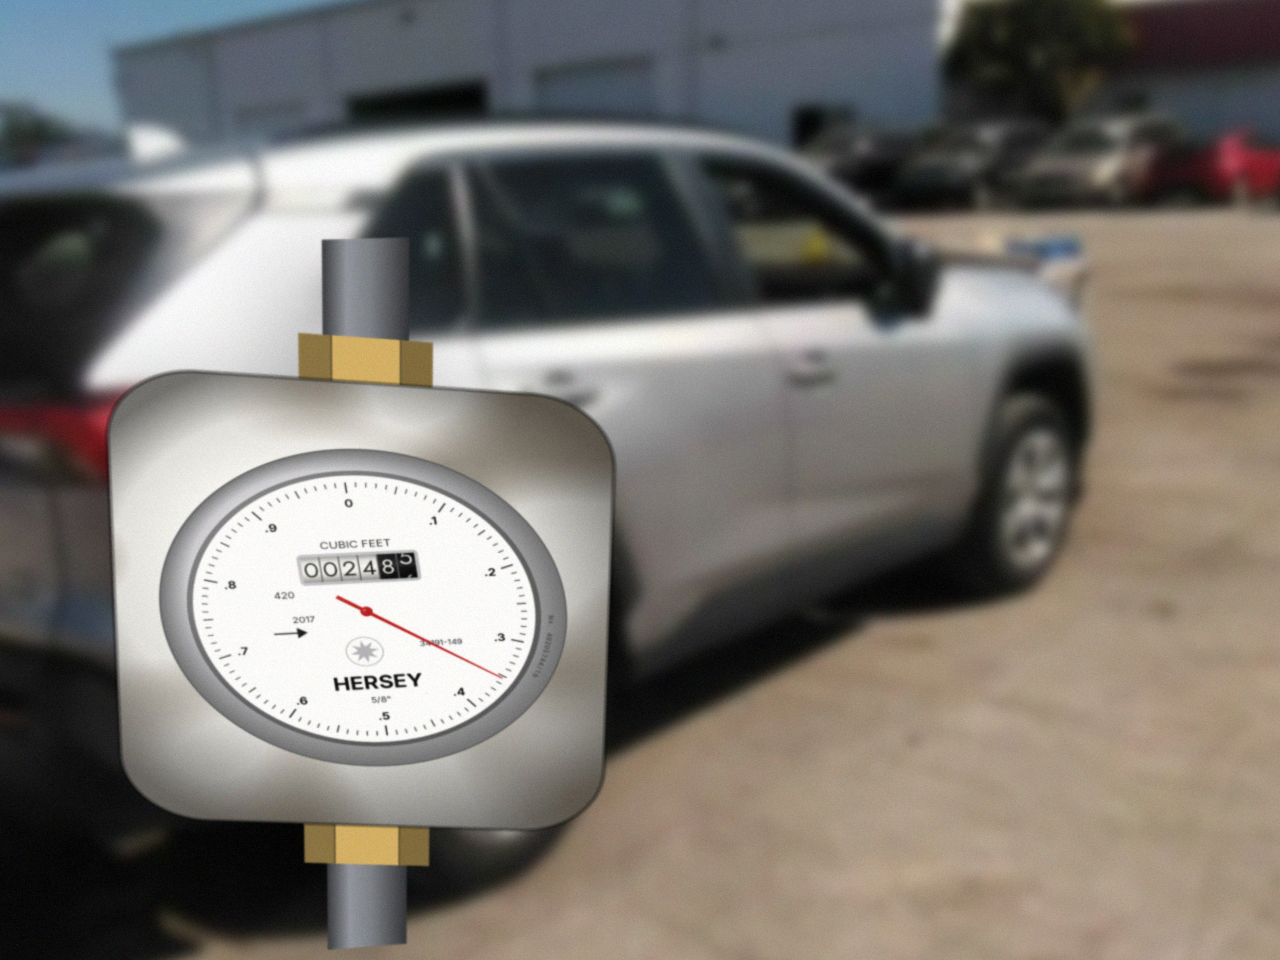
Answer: 2485.35
